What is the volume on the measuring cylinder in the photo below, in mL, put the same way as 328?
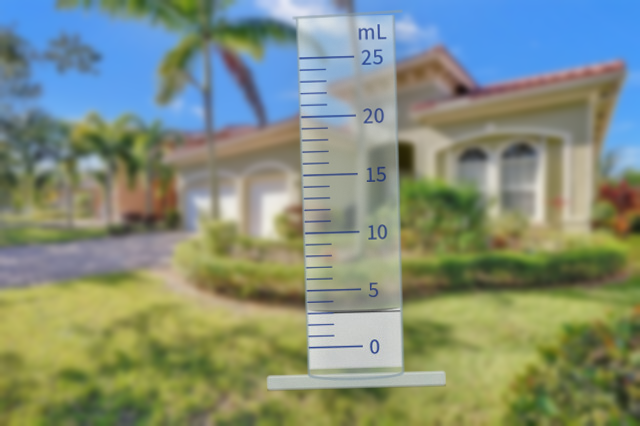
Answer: 3
